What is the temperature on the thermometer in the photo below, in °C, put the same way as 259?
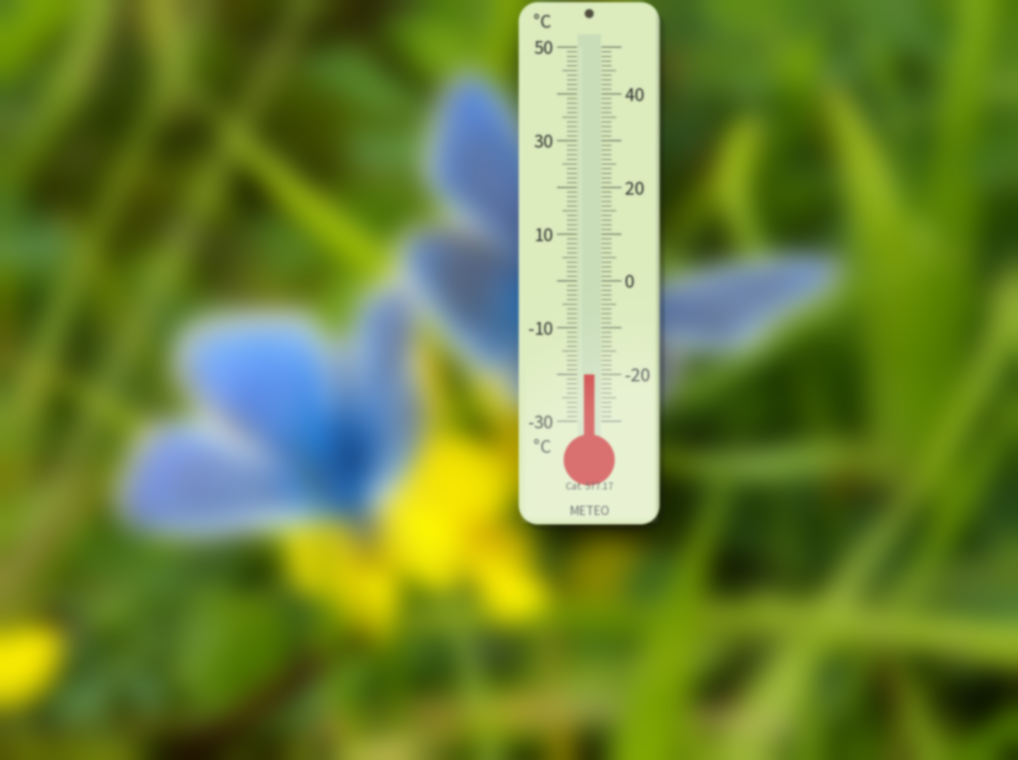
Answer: -20
